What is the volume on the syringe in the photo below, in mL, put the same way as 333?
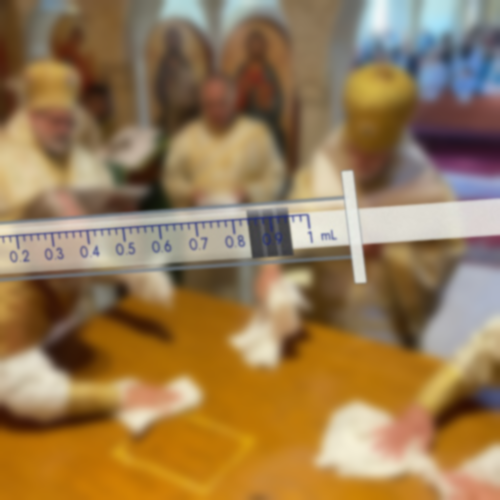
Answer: 0.84
